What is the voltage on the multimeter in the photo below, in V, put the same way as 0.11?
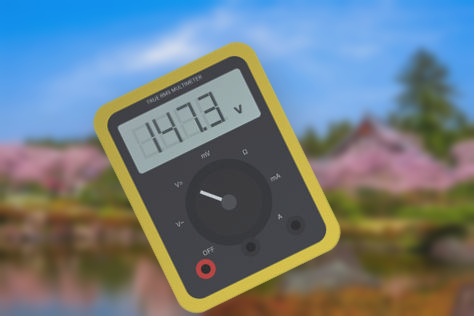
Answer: 147.3
